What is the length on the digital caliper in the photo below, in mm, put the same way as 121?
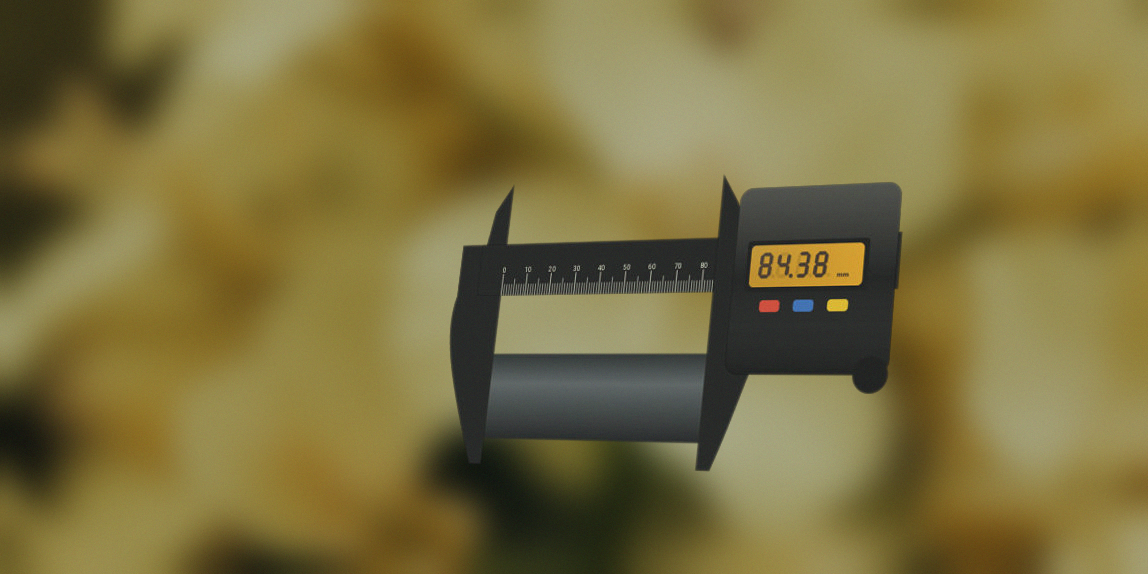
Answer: 84.38
